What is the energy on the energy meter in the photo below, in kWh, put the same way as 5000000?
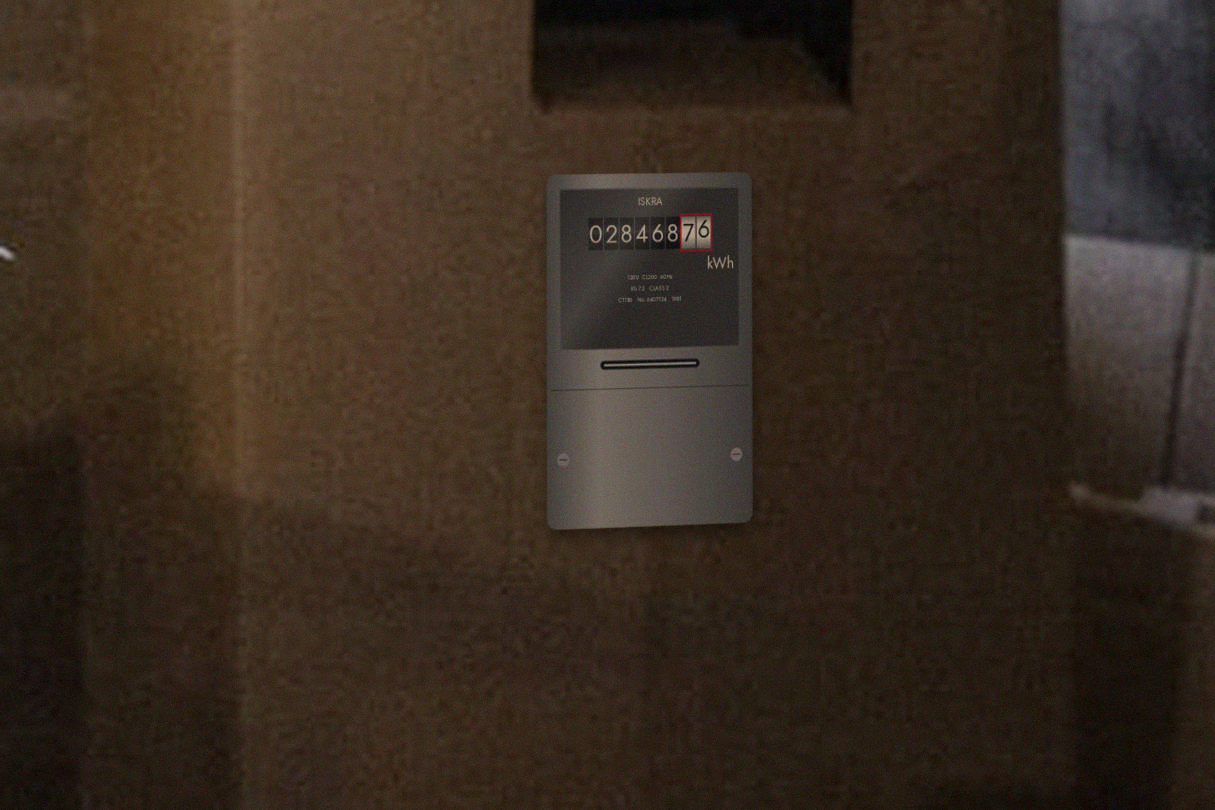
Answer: 28468.76
